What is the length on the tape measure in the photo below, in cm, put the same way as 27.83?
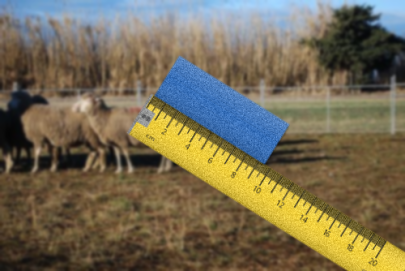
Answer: 9.5
